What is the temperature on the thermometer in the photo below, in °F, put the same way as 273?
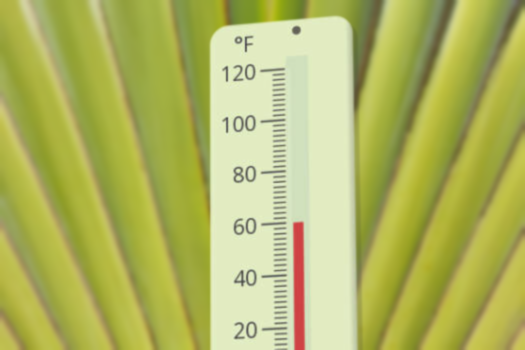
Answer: 60
